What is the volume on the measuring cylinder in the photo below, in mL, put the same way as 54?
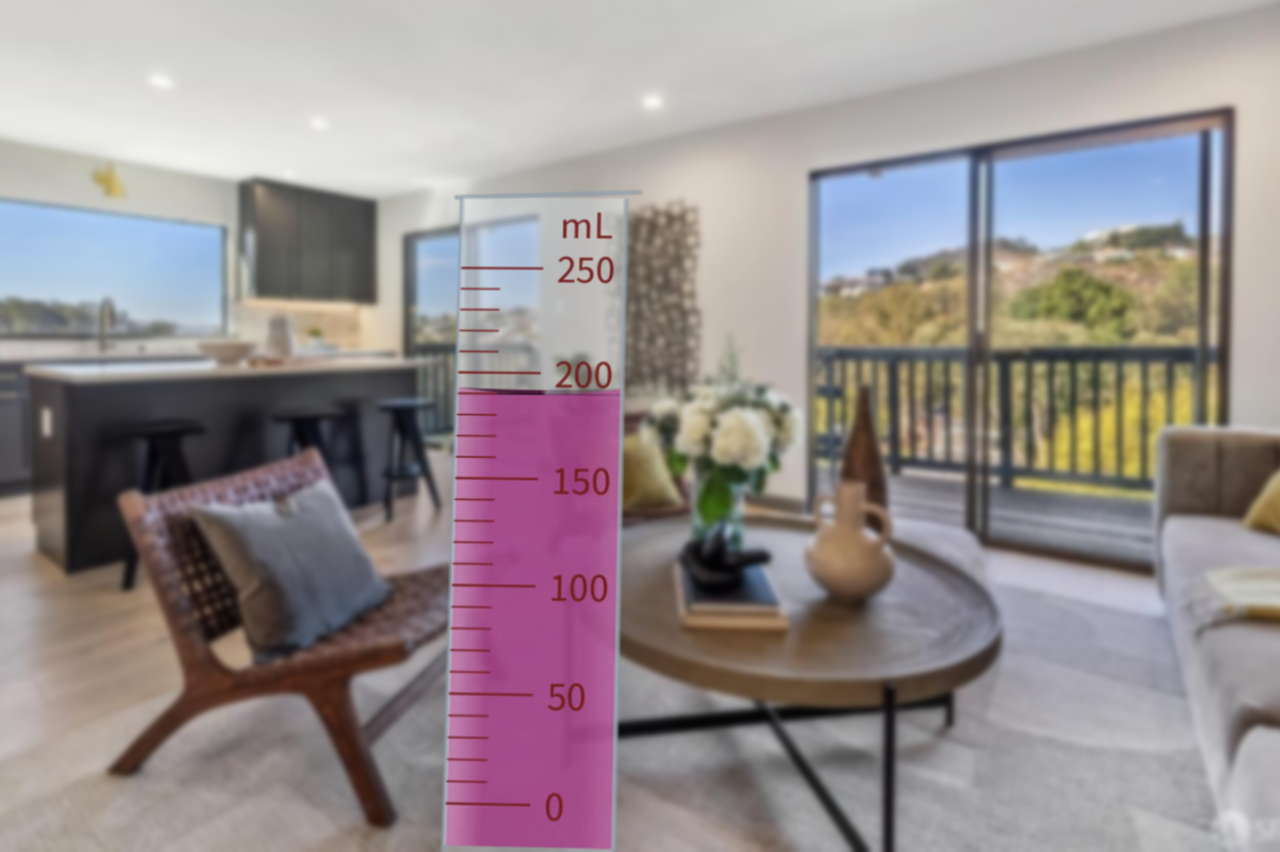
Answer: 190
